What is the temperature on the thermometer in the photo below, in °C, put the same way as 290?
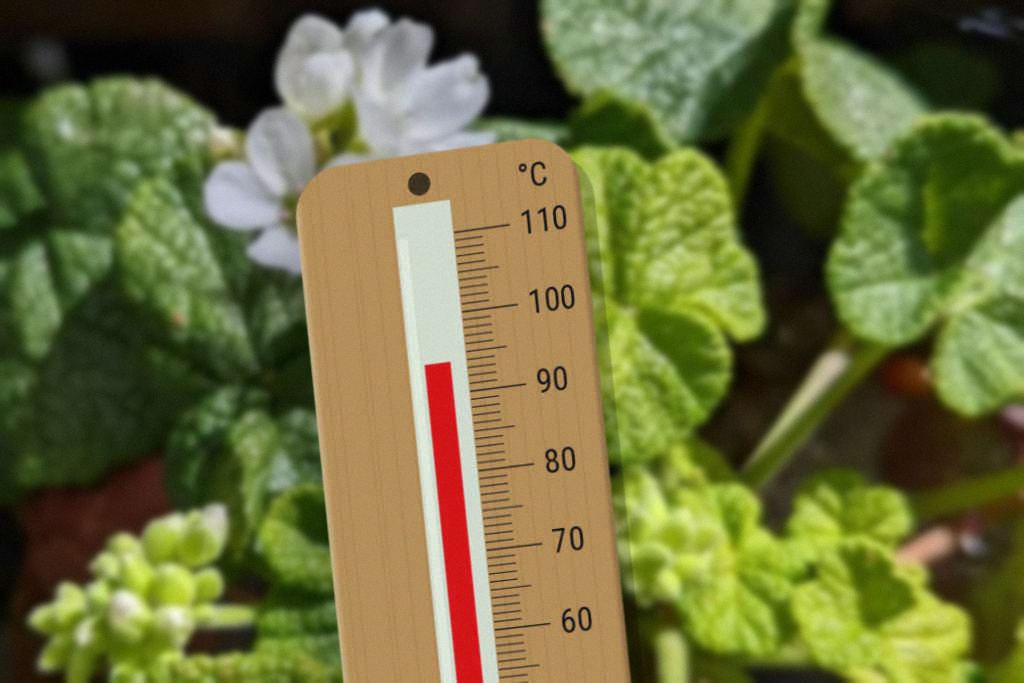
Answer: 94
